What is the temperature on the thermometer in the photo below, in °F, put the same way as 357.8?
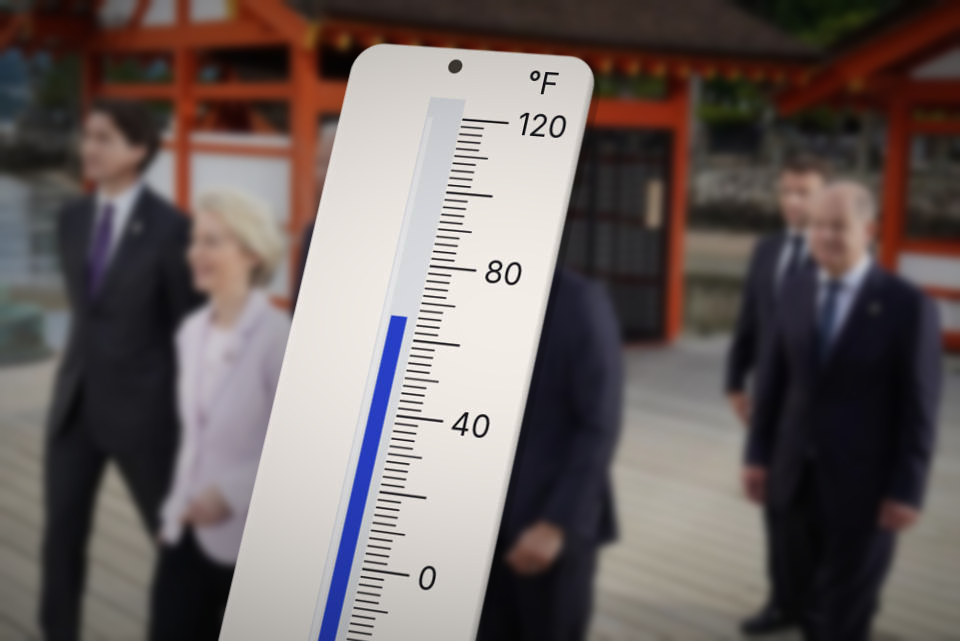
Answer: 66
